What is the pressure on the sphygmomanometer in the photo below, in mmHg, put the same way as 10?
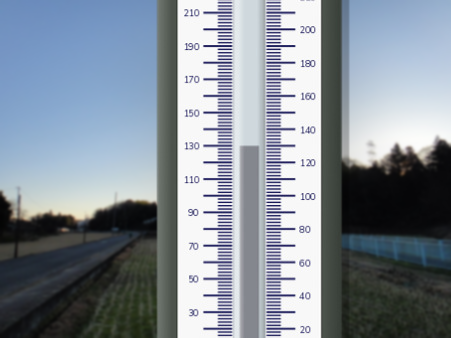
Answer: 130
